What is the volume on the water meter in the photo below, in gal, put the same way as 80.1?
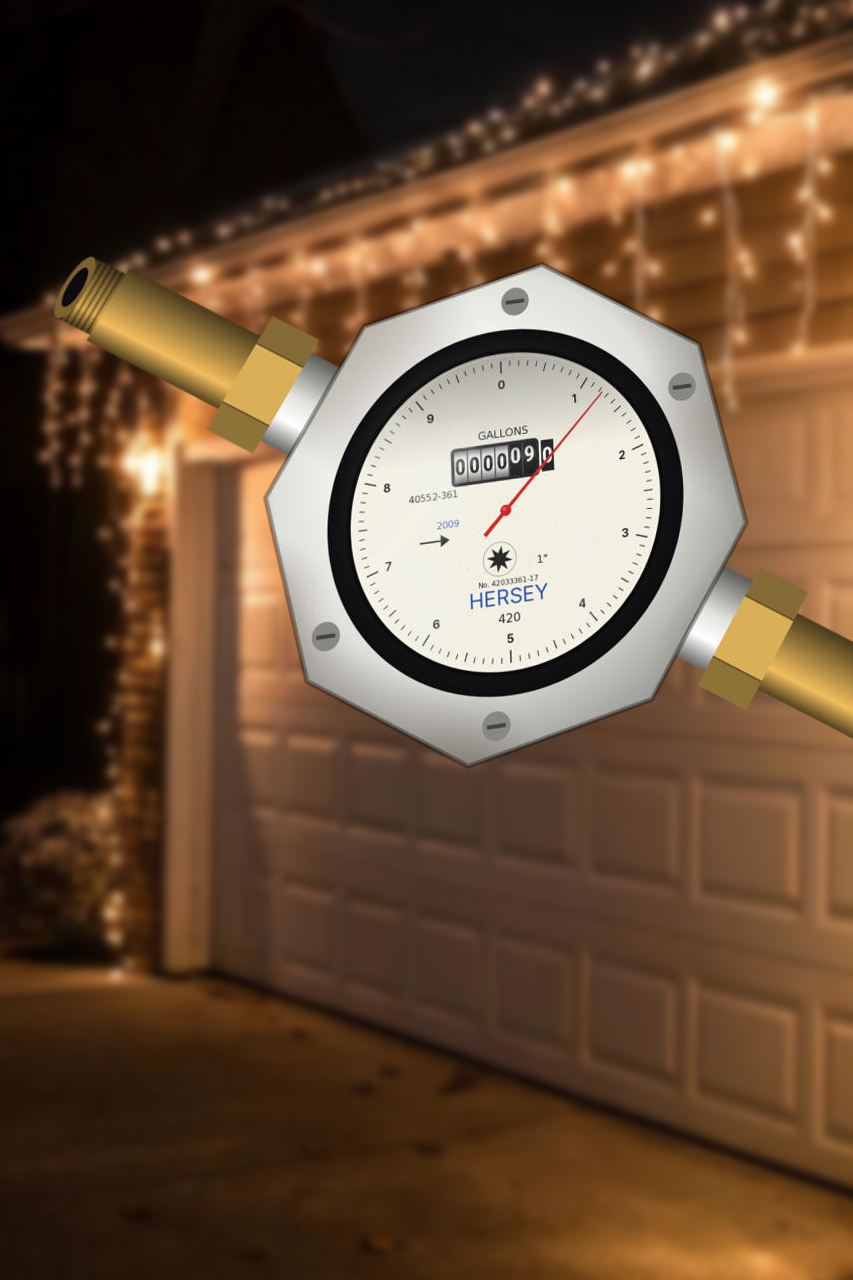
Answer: 91.2
